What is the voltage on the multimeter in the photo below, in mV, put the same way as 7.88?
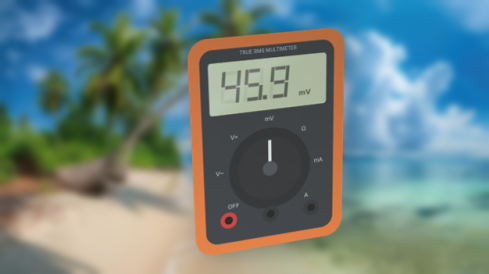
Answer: 45.9
